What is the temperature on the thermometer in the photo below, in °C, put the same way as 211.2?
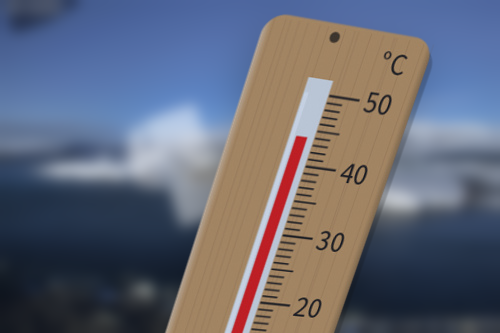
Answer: 44
